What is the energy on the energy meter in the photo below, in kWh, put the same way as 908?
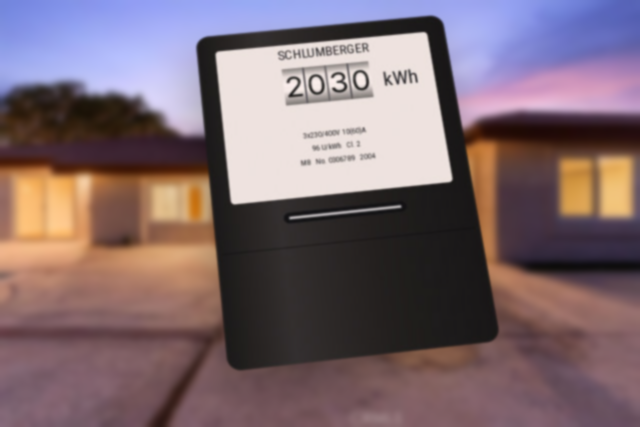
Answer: 2030
